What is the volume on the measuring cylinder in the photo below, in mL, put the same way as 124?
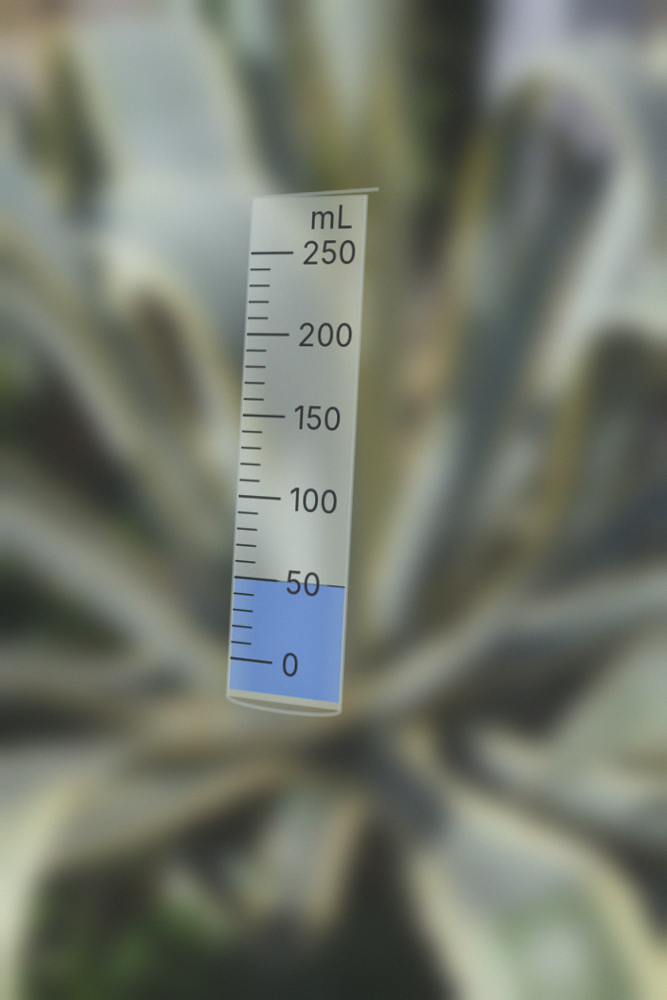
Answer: 50
